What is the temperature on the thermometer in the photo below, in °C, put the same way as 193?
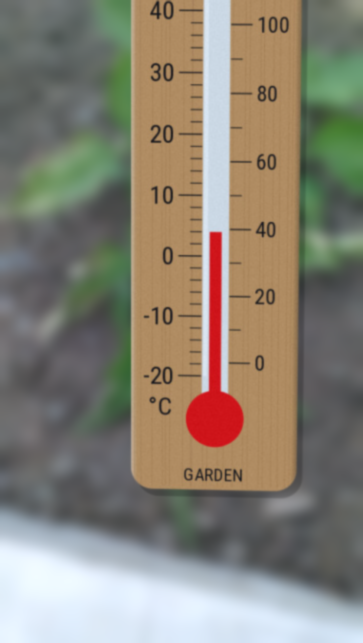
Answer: 4
